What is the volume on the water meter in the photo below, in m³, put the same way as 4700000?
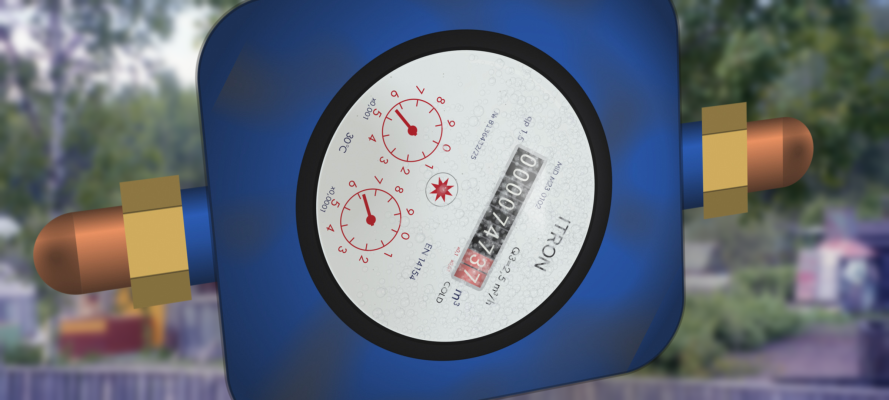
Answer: 747.3756
